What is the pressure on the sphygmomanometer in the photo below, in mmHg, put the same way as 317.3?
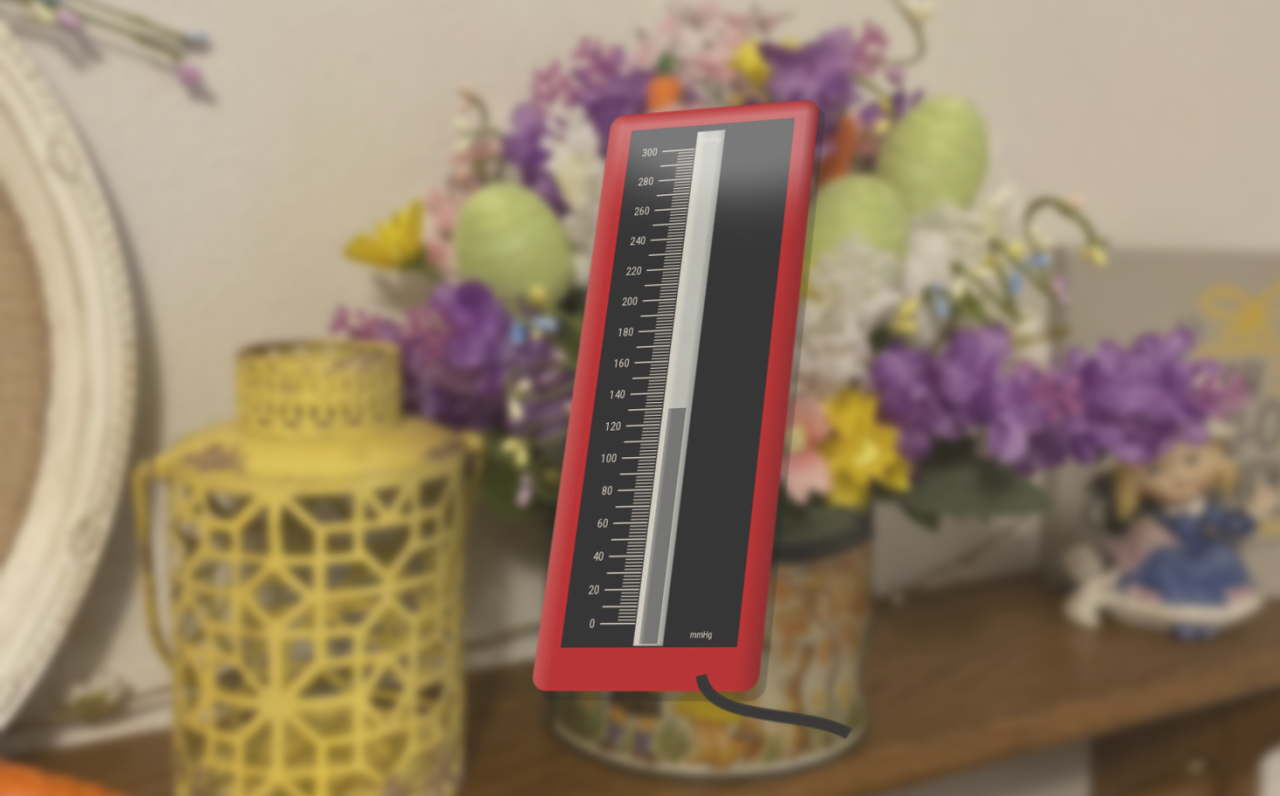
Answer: 130
